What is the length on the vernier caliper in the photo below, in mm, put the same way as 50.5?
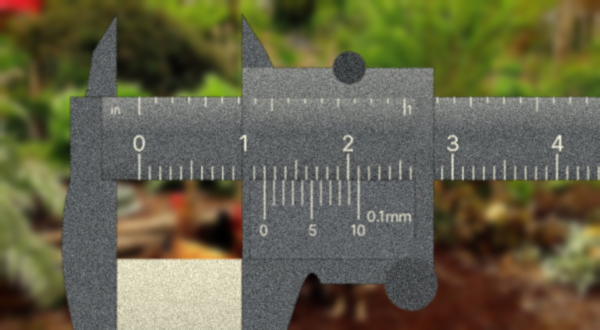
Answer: 12.0
